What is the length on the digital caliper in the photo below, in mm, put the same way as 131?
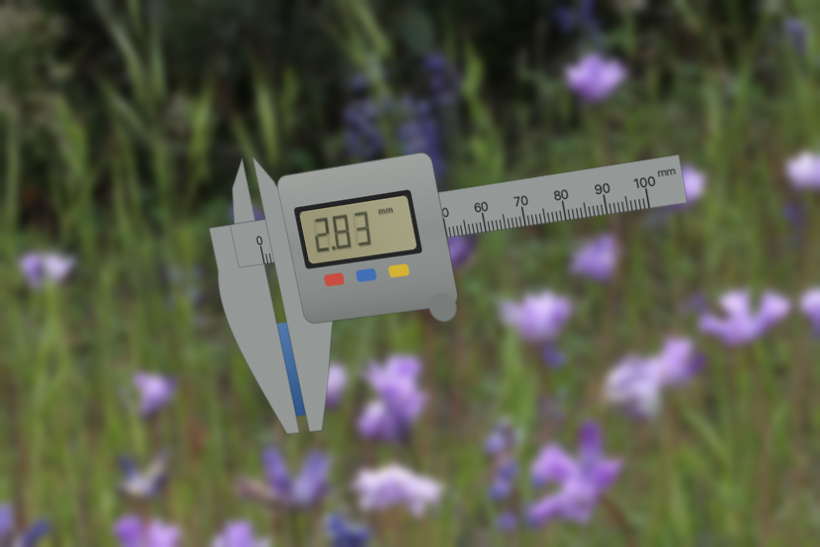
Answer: 2.83
